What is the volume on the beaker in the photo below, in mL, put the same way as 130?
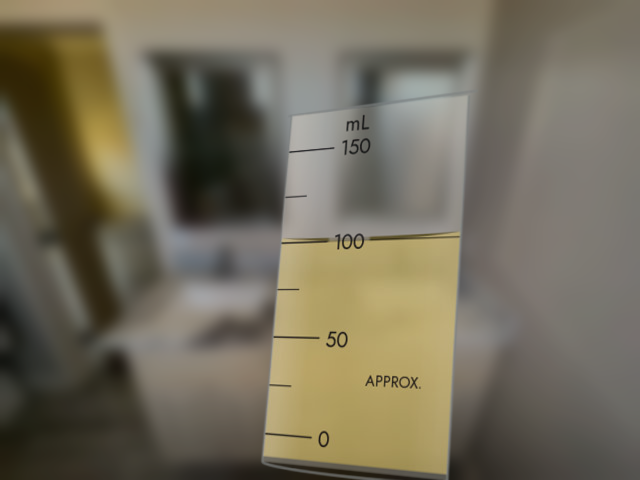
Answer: 100
